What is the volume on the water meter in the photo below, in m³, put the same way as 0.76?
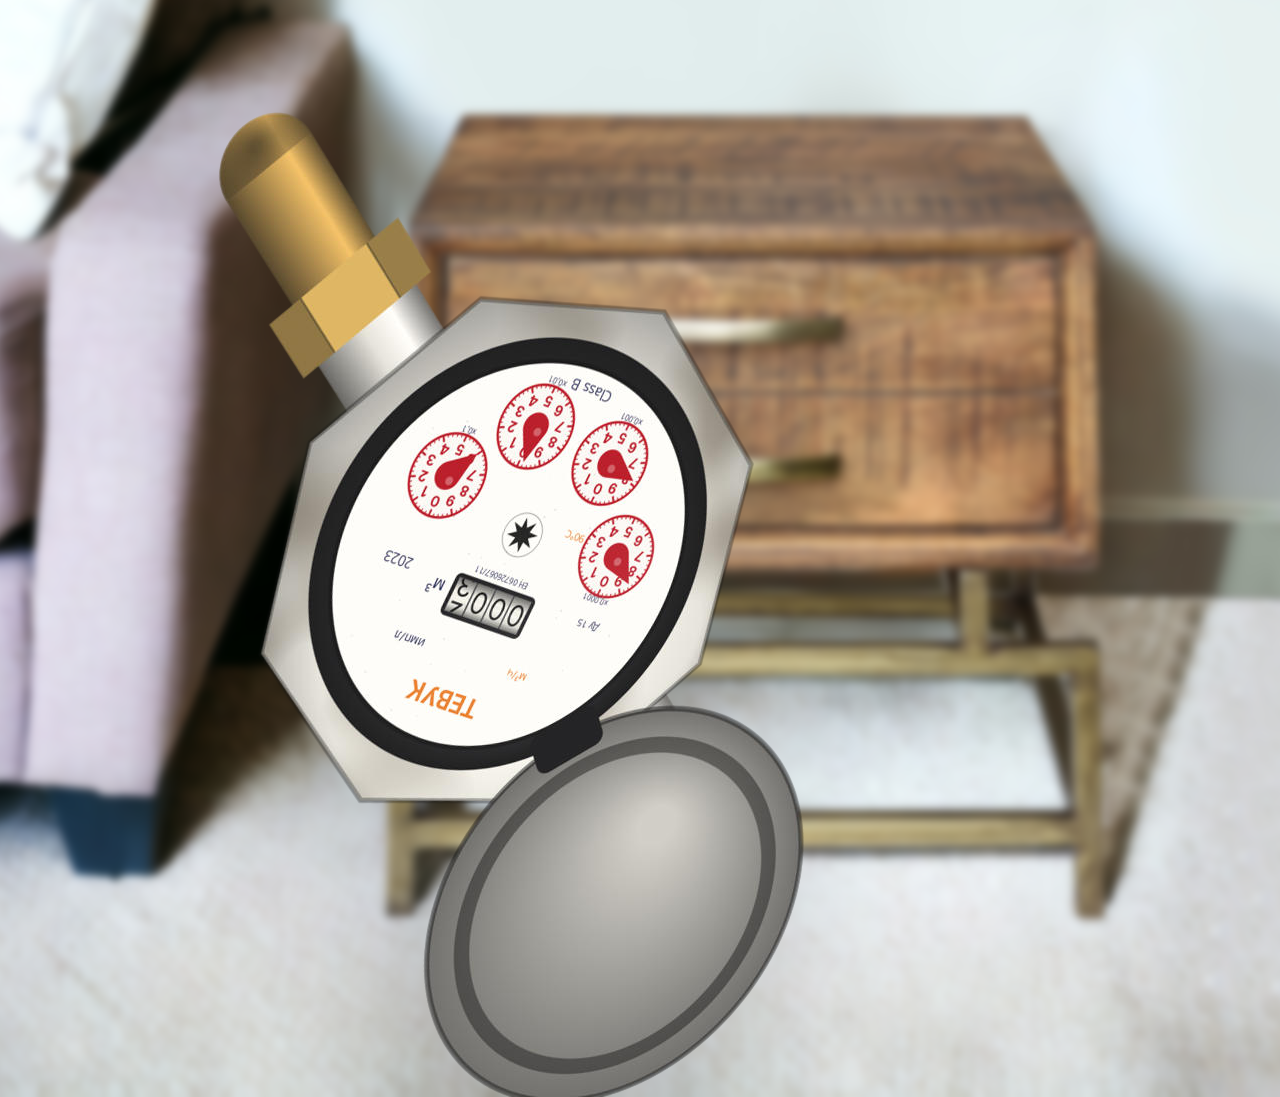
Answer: 2.5978
